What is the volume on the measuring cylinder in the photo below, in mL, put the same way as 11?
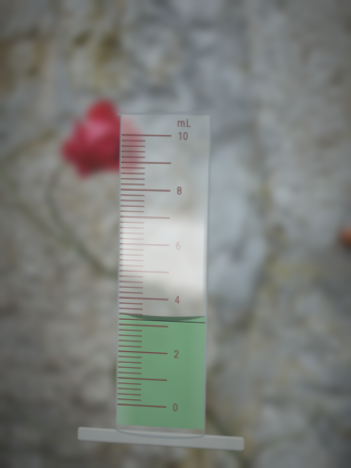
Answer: 3.2
